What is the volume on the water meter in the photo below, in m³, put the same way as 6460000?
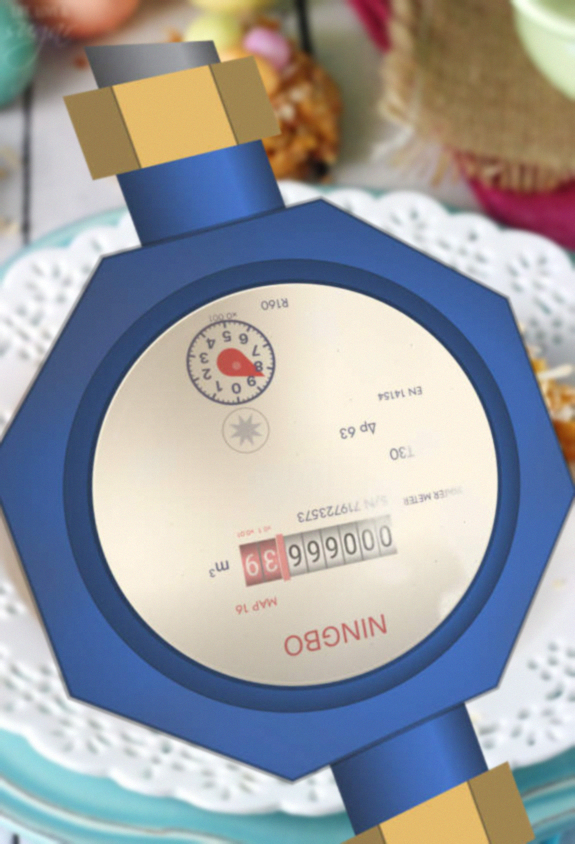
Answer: 666.398
